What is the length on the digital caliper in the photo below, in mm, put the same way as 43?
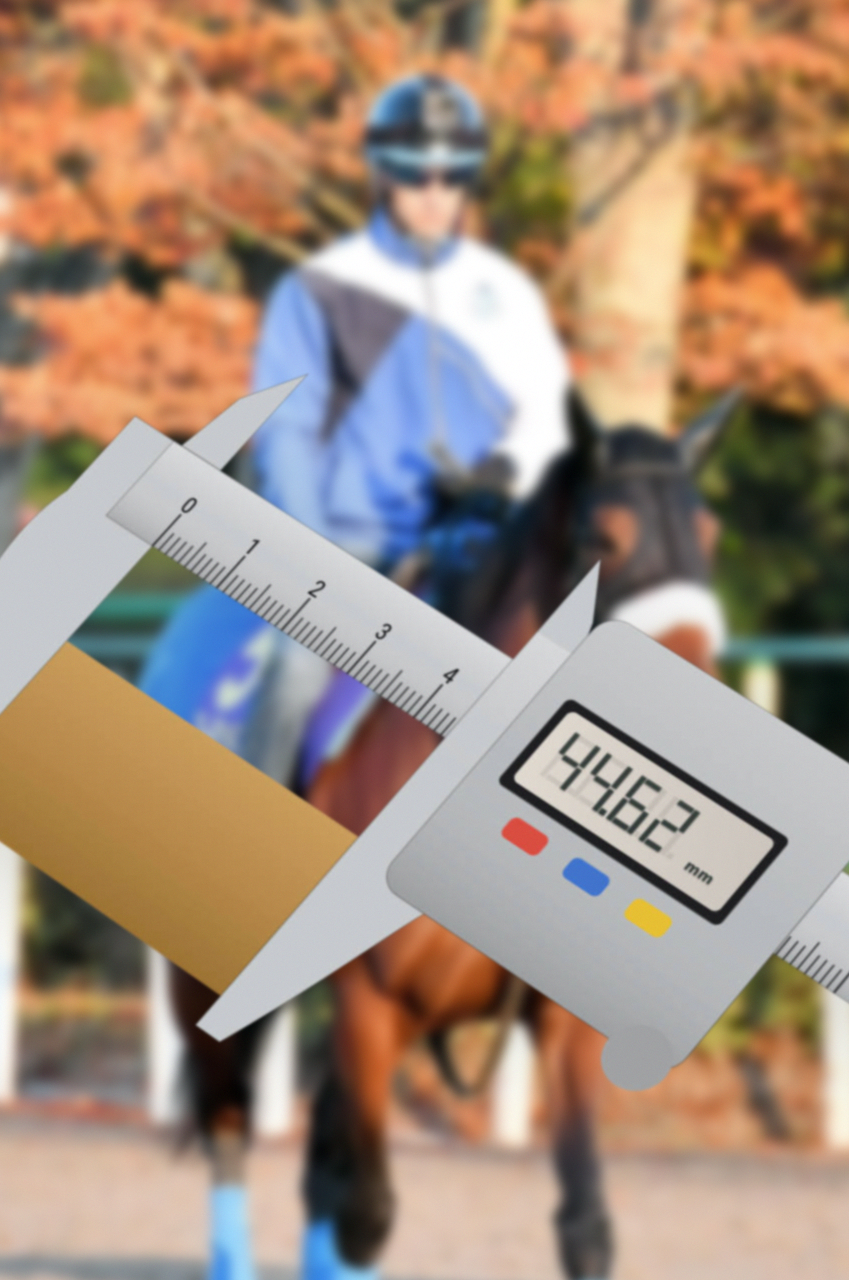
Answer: 44.62
